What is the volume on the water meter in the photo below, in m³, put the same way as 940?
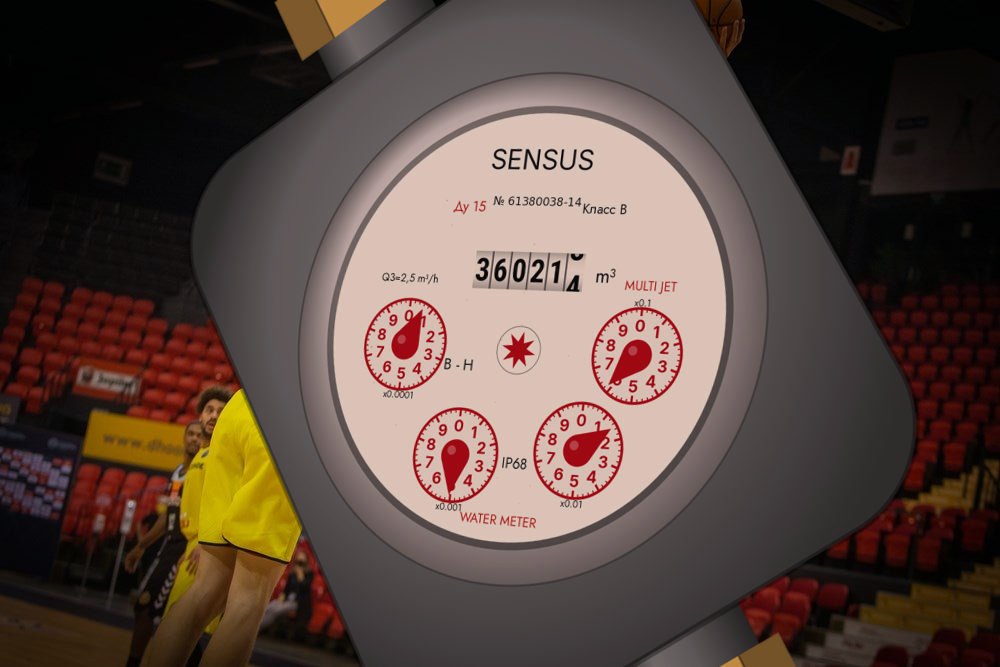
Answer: 360213.6150
